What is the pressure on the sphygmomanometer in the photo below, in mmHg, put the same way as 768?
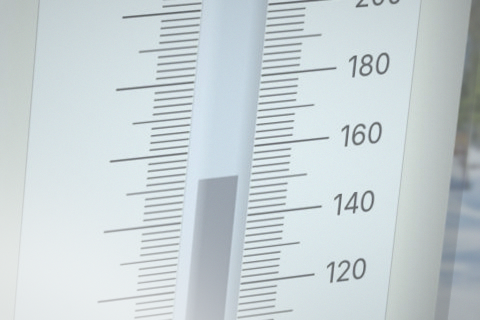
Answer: 152
